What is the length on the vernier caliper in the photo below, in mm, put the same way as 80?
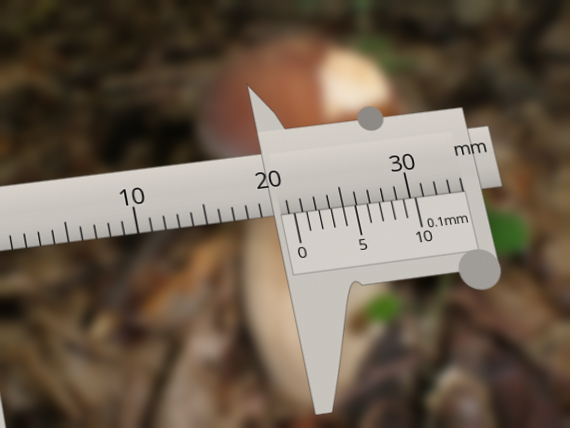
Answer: 21.4
